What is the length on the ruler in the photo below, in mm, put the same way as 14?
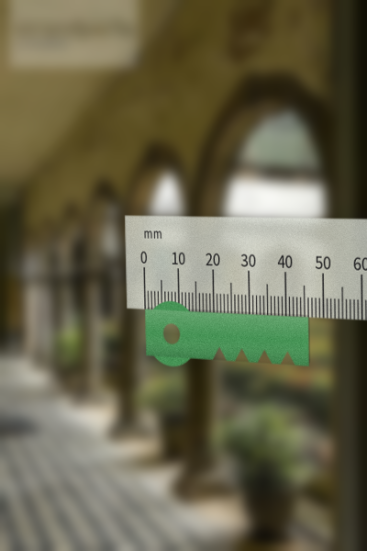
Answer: 46
